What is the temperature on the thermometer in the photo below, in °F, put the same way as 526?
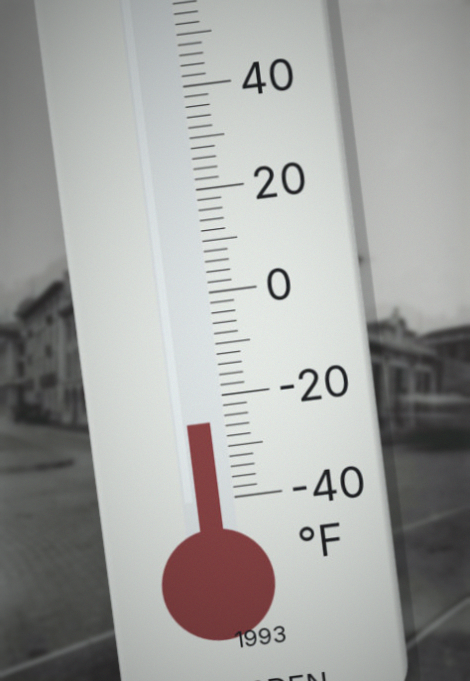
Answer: -25
